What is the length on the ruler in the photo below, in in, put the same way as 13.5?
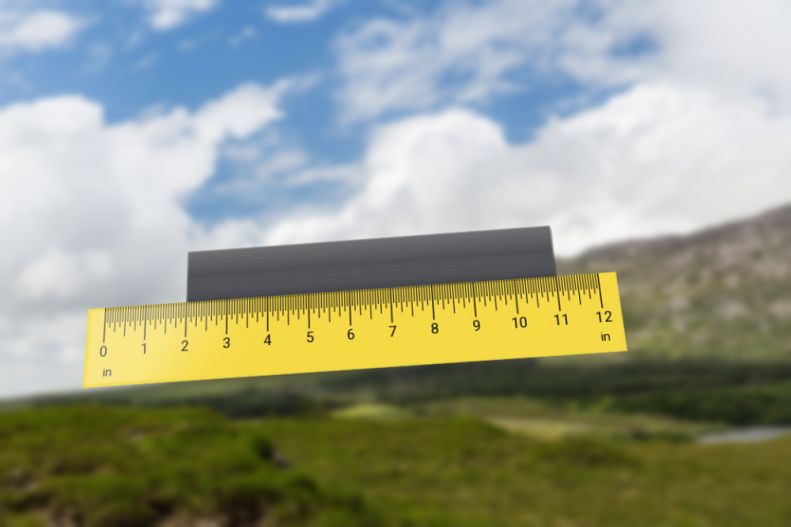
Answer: 9
